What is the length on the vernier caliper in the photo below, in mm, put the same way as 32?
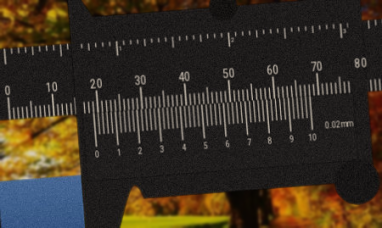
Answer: 19.0
